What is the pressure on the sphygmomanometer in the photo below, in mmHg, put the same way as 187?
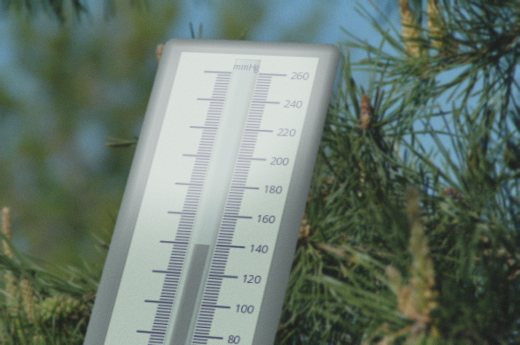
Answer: 140
